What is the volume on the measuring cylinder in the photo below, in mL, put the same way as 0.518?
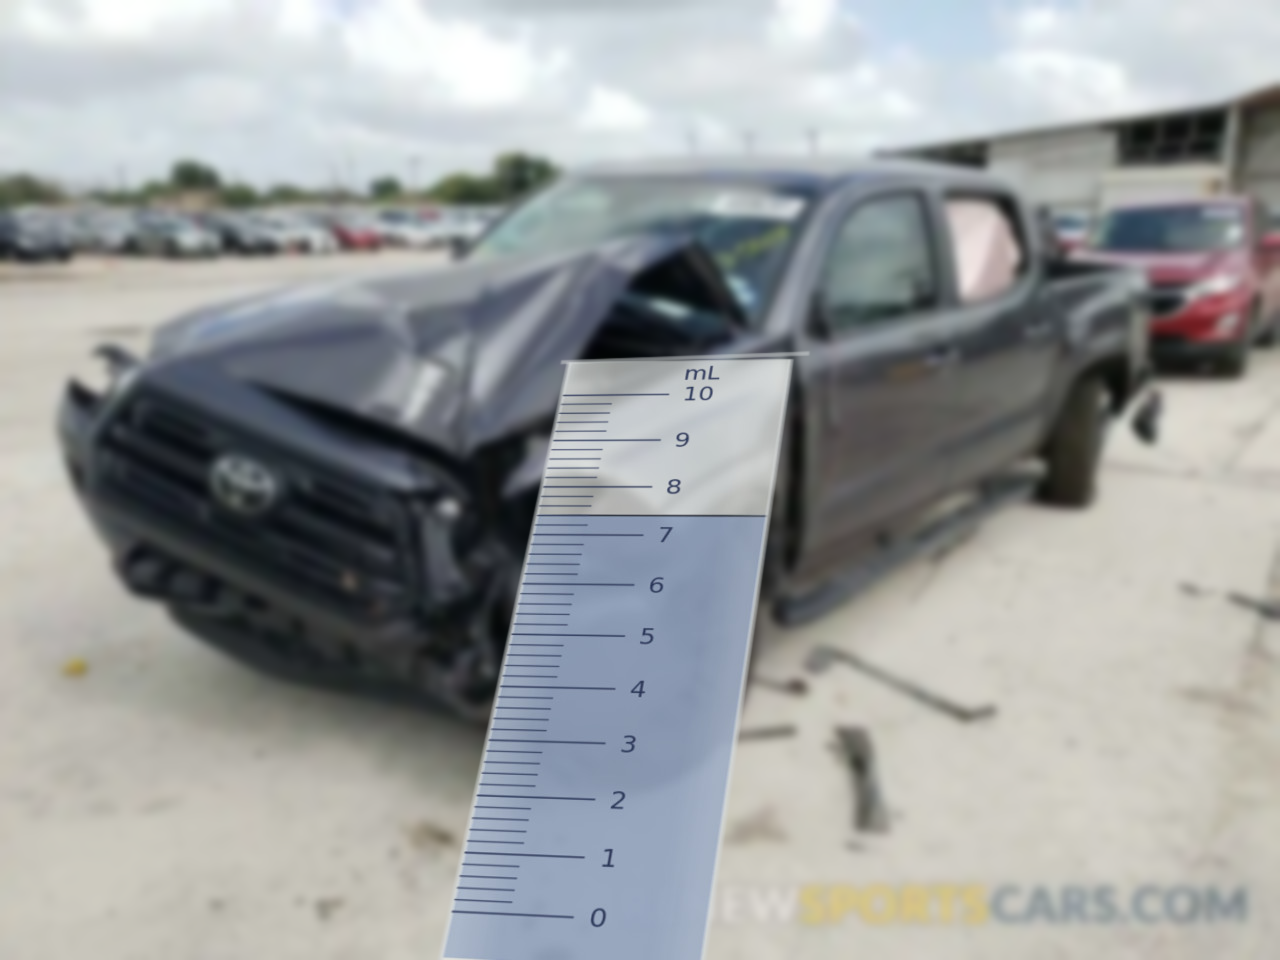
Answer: 7.4
